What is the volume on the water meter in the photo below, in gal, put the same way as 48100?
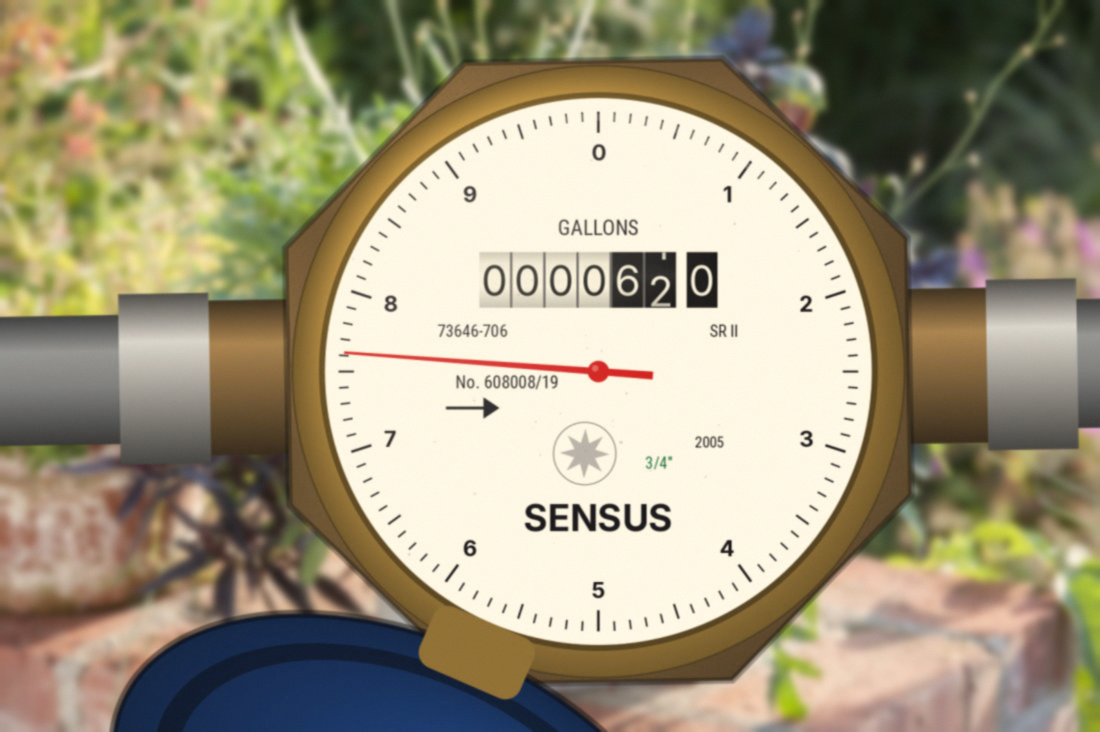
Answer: 617.6
